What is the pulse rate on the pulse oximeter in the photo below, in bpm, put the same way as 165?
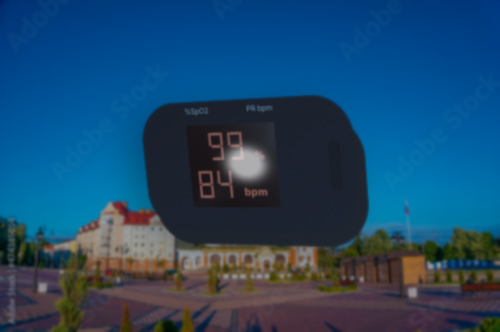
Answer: 84
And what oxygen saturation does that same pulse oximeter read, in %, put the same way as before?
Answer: 99
